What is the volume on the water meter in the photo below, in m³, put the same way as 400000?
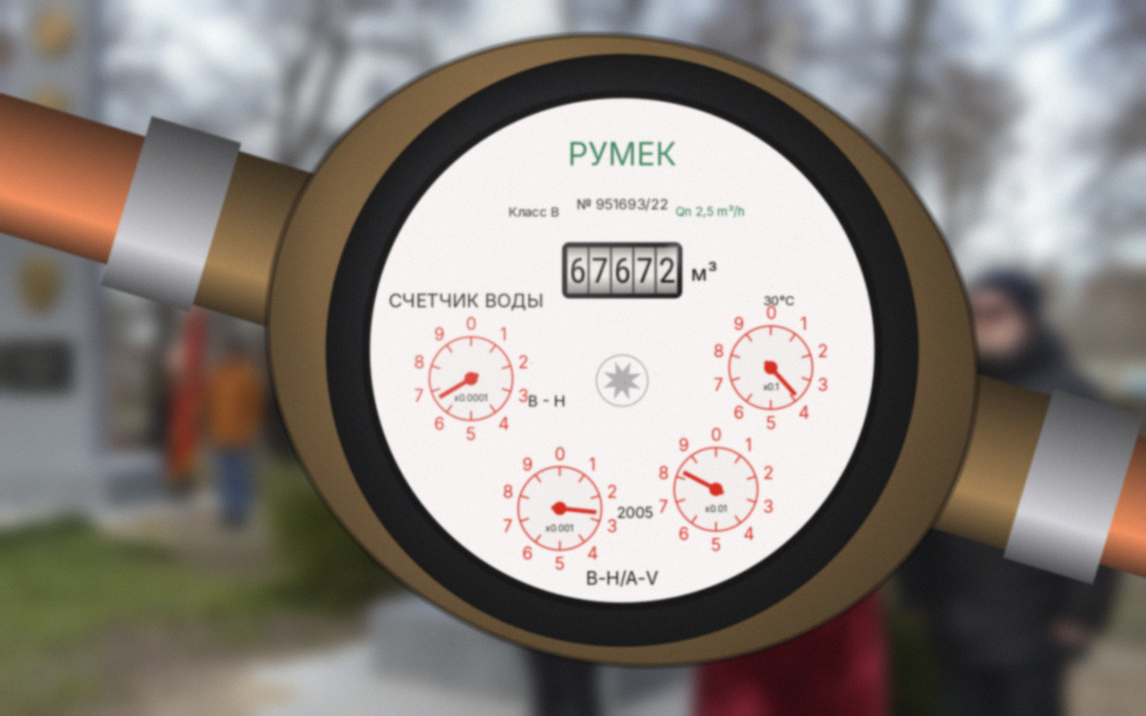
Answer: 67672.3826
